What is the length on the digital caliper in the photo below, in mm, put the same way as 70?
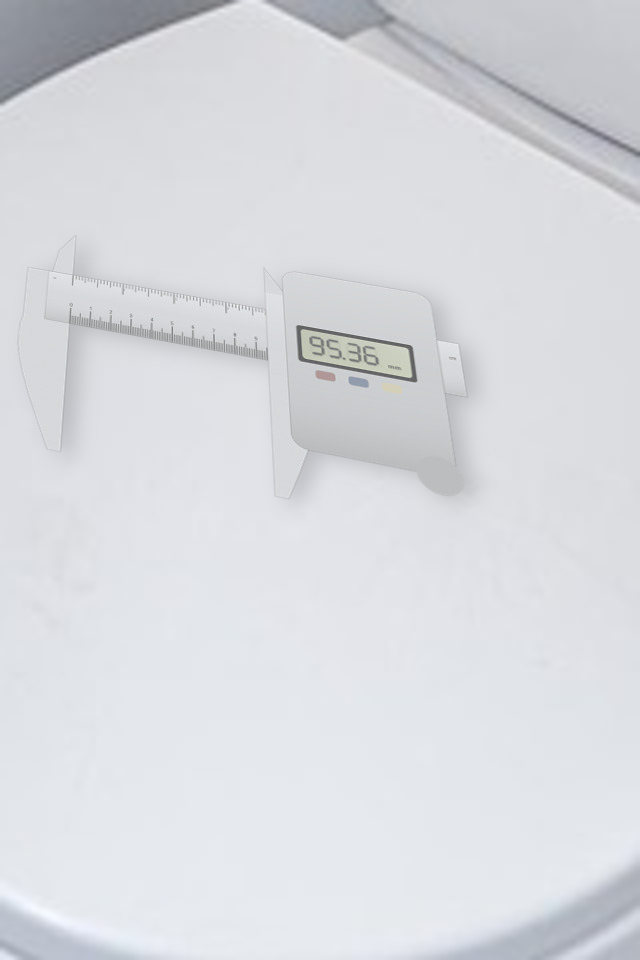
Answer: 95.36
